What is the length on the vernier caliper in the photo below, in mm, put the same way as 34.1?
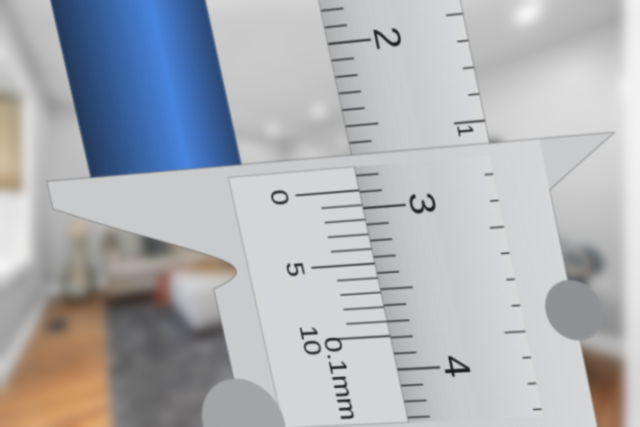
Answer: 28.9
